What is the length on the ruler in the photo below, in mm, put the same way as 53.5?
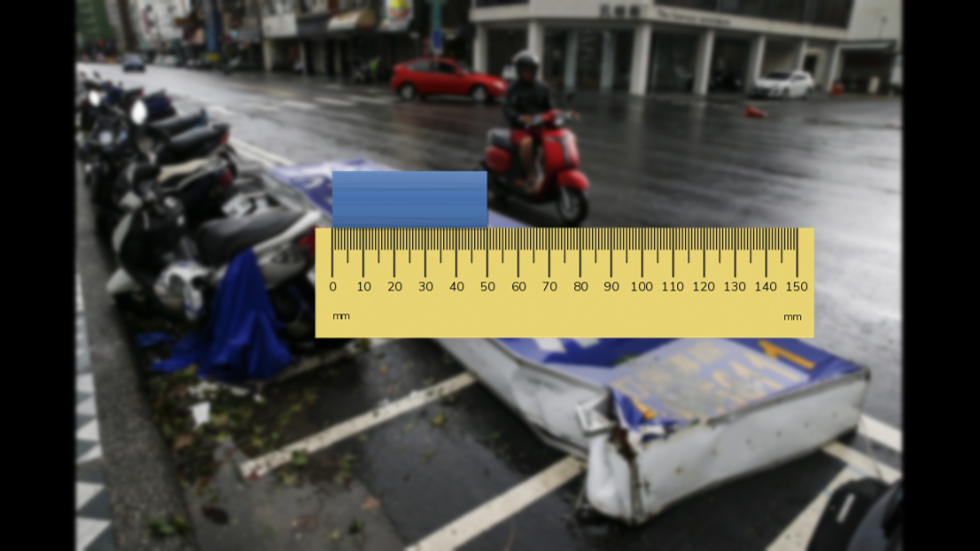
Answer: 50
